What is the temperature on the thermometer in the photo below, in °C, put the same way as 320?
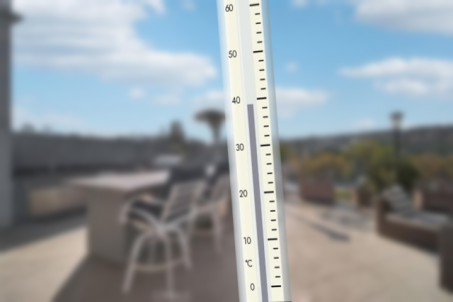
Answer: 39
